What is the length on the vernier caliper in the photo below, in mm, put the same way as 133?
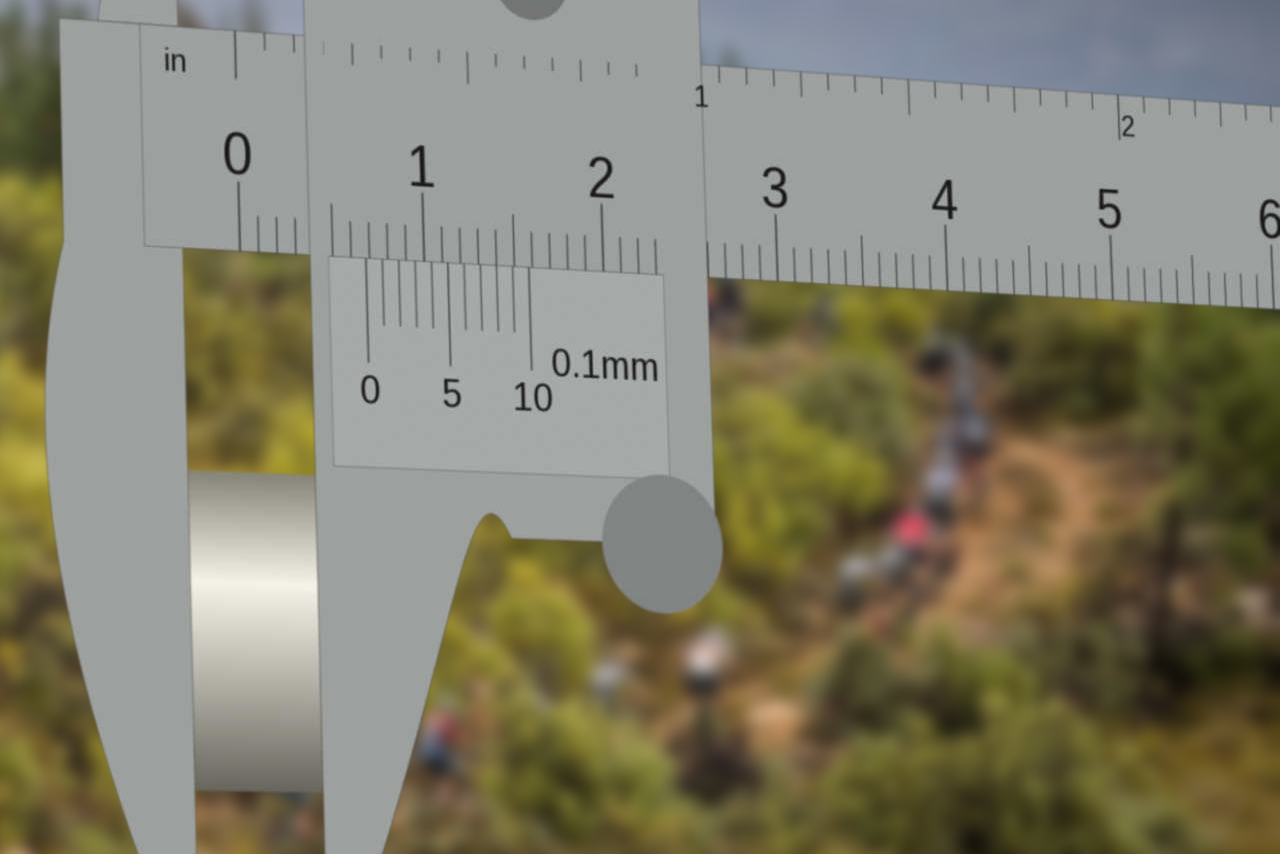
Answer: 6.8
